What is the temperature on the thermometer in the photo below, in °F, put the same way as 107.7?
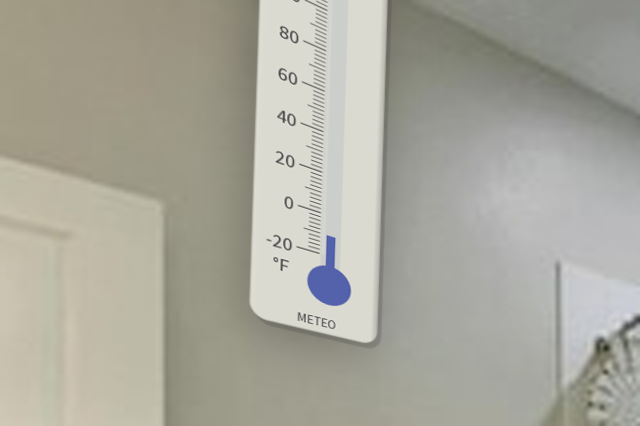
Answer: -10
